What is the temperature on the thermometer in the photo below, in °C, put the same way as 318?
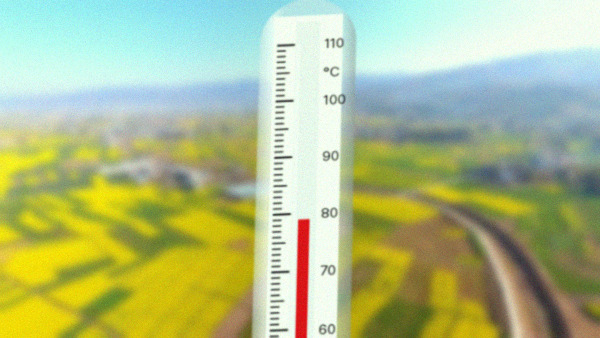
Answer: 79
